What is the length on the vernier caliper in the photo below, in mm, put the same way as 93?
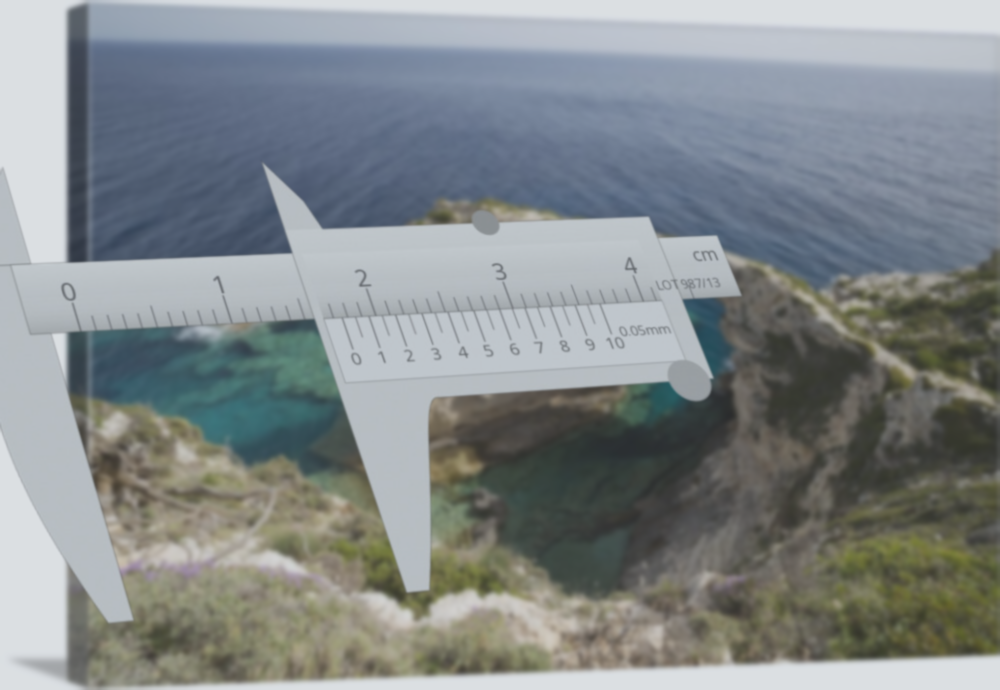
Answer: 17.6
